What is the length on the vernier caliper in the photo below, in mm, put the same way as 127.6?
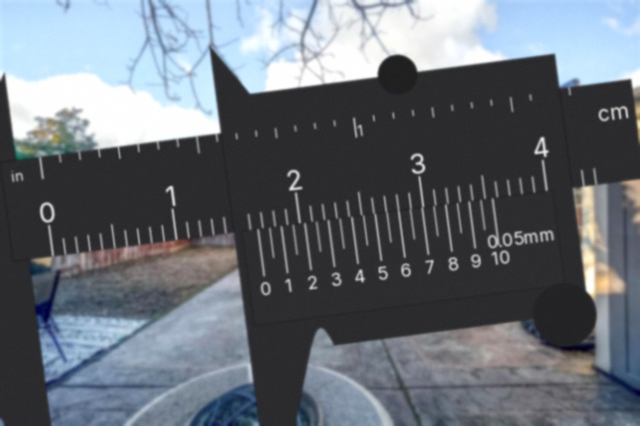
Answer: 16.6
